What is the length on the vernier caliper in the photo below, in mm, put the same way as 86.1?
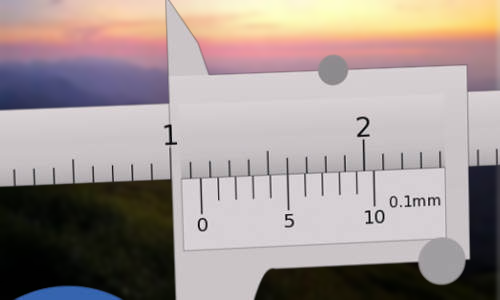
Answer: 11.5
